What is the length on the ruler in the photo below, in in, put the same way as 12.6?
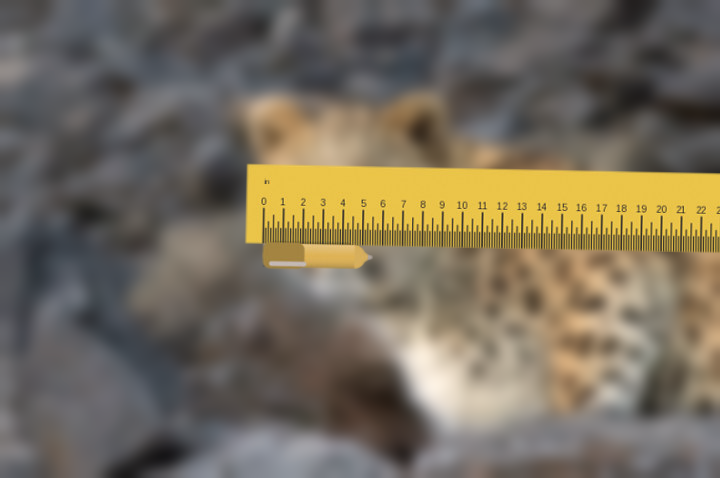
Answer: 5.5
